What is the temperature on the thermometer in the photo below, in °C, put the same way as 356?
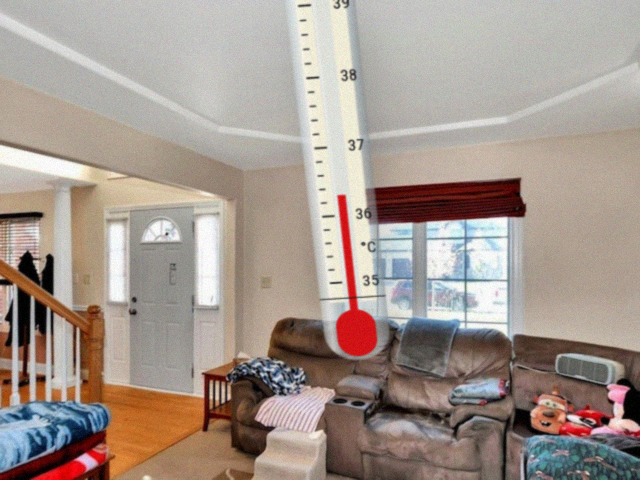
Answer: 36.3
